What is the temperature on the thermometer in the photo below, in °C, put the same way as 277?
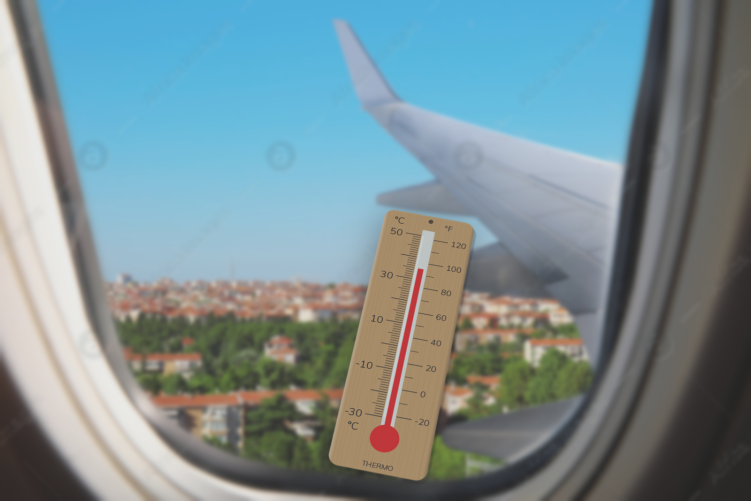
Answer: 35
